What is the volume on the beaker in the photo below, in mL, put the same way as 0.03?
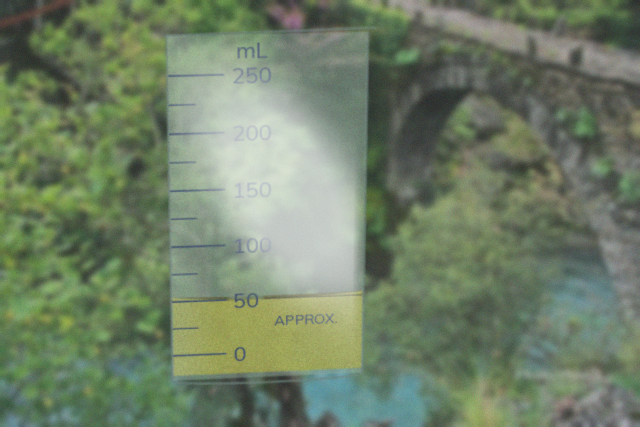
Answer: 50
